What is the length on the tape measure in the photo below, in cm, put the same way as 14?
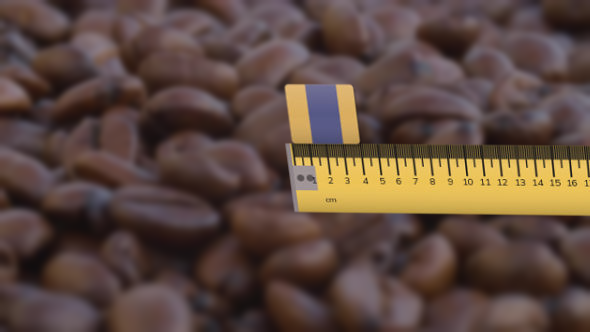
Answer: 4
